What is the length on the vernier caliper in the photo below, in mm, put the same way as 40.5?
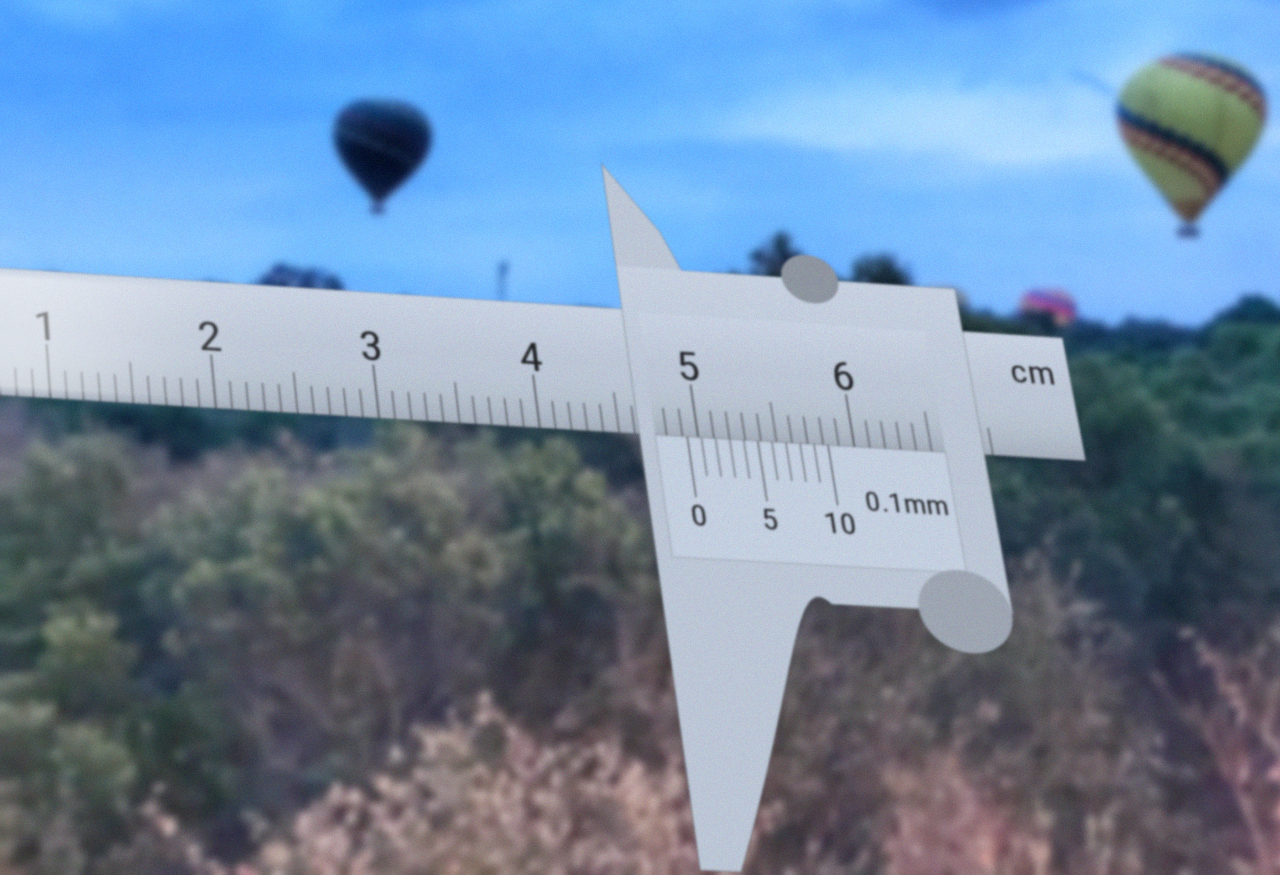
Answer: 49.3
